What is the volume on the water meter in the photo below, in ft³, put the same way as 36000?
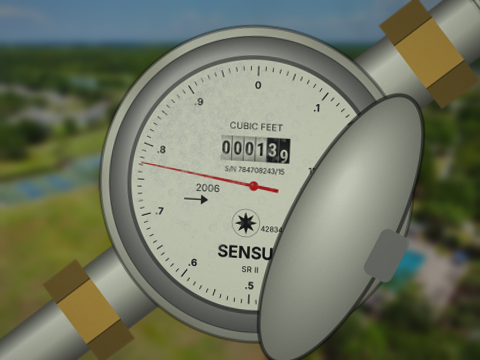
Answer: 138.77
